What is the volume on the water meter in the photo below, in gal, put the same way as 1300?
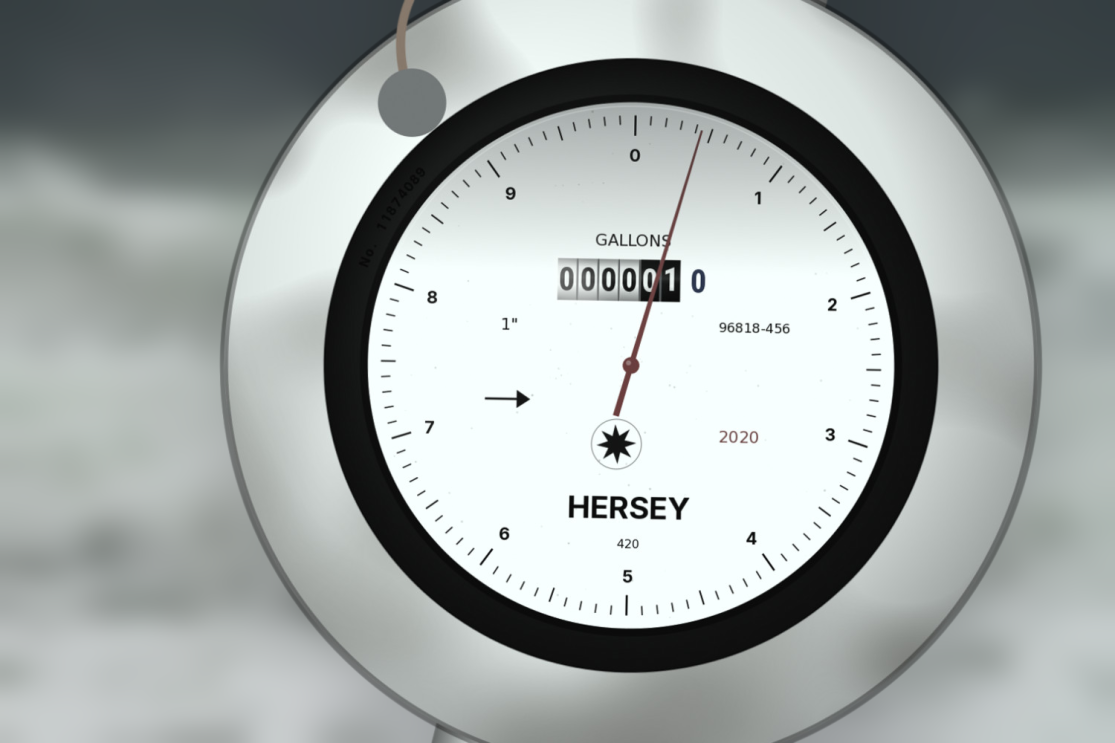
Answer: 10.4
